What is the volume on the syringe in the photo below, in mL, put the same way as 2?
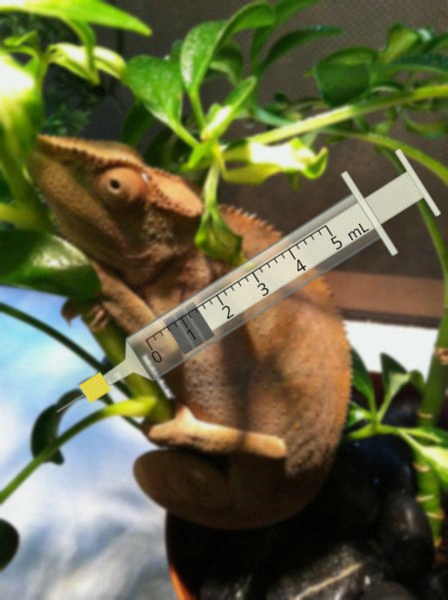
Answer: 0.6
